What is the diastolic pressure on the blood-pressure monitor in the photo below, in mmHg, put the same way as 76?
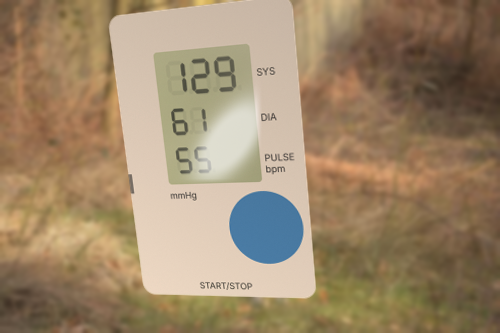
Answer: 61
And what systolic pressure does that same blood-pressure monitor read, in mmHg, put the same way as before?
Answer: 129
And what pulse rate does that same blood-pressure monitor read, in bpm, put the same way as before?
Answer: 55
